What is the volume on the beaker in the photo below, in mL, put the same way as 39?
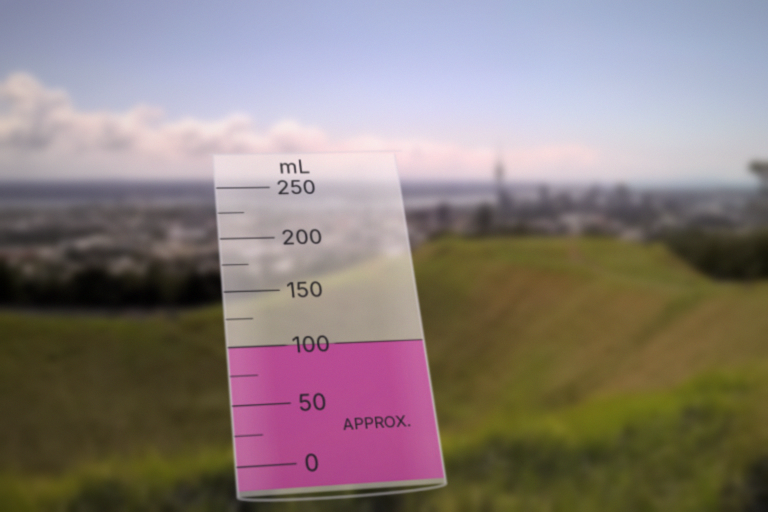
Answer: 100
